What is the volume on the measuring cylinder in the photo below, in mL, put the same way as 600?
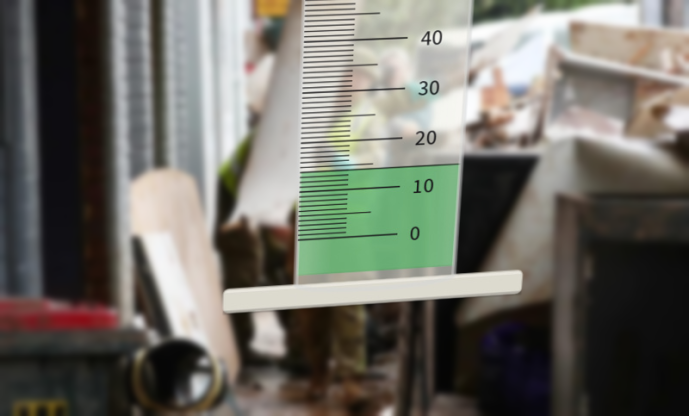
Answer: 14
